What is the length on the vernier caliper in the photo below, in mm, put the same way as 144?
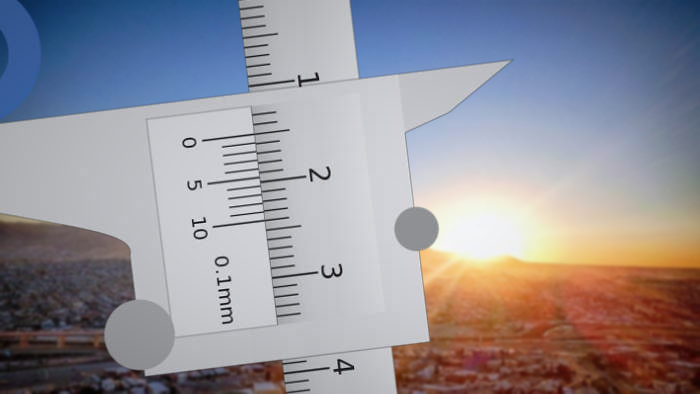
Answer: 15.0
